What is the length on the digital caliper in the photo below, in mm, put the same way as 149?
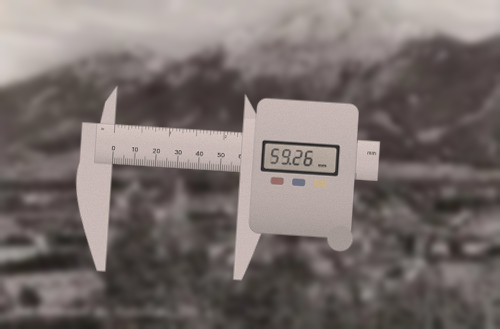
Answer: 59.26
